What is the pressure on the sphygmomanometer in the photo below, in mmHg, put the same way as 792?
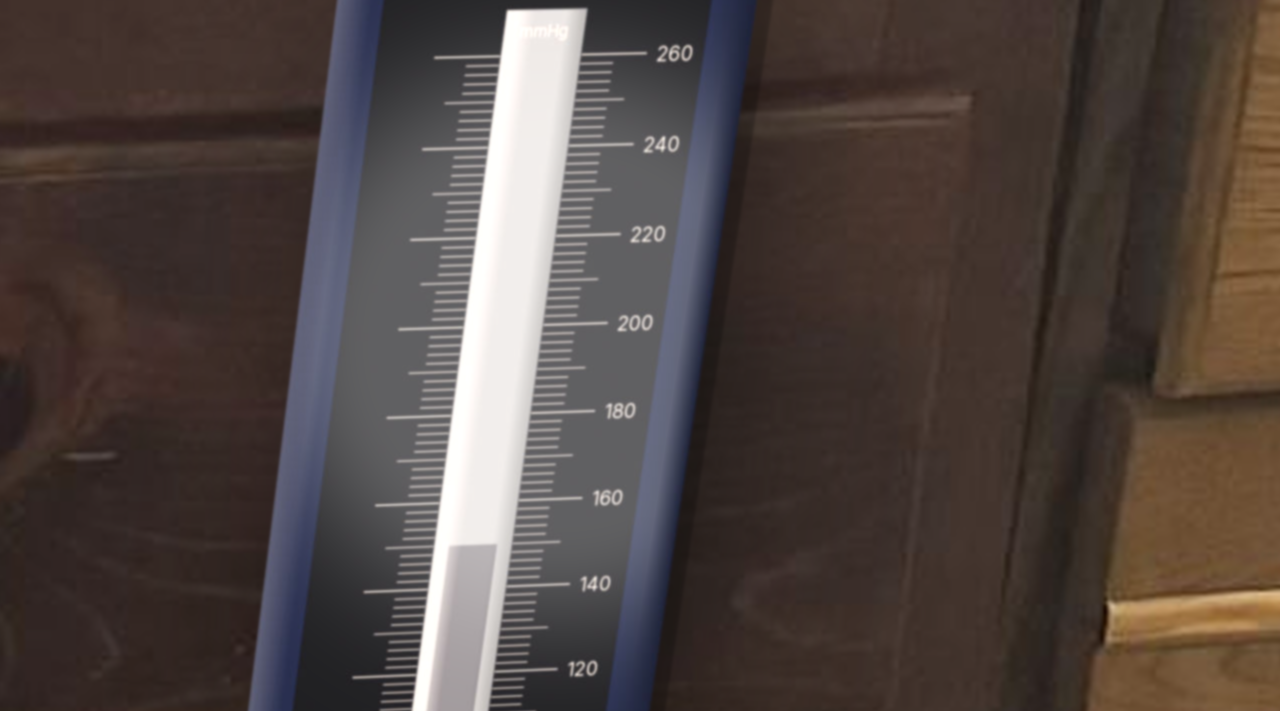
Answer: 150
